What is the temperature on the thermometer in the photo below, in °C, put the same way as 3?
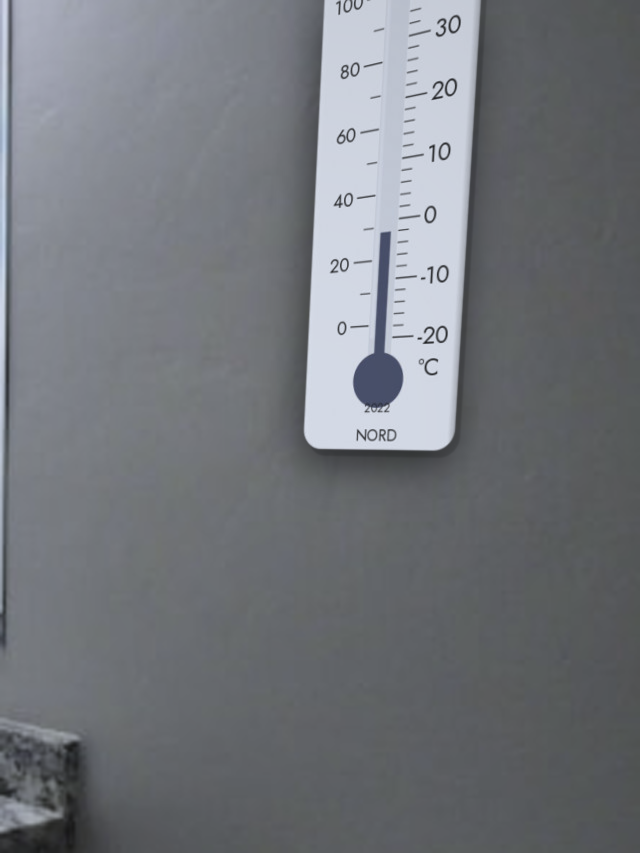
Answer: -2
